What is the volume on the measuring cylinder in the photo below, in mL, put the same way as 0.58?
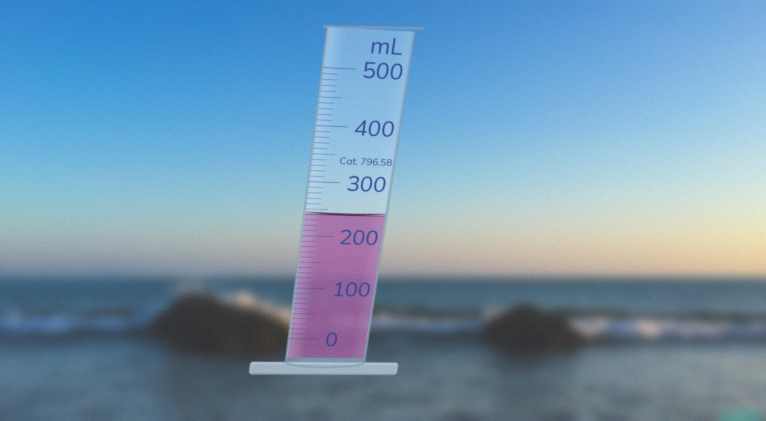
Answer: 240
